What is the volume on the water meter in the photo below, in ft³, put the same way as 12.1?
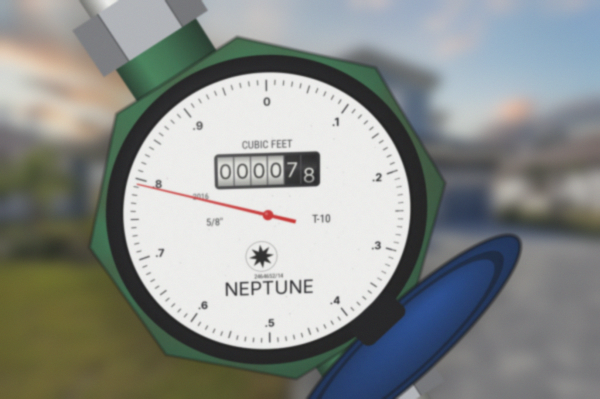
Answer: 77.79
